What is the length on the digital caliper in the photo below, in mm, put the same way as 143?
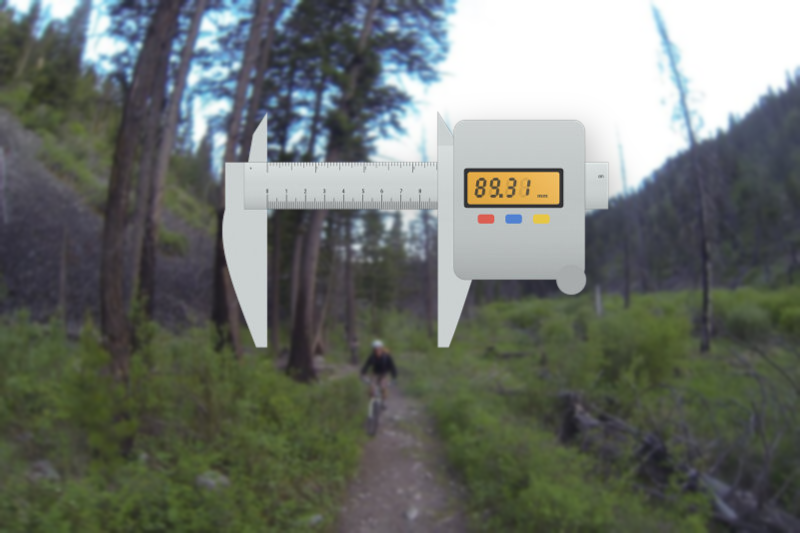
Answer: 89.31
